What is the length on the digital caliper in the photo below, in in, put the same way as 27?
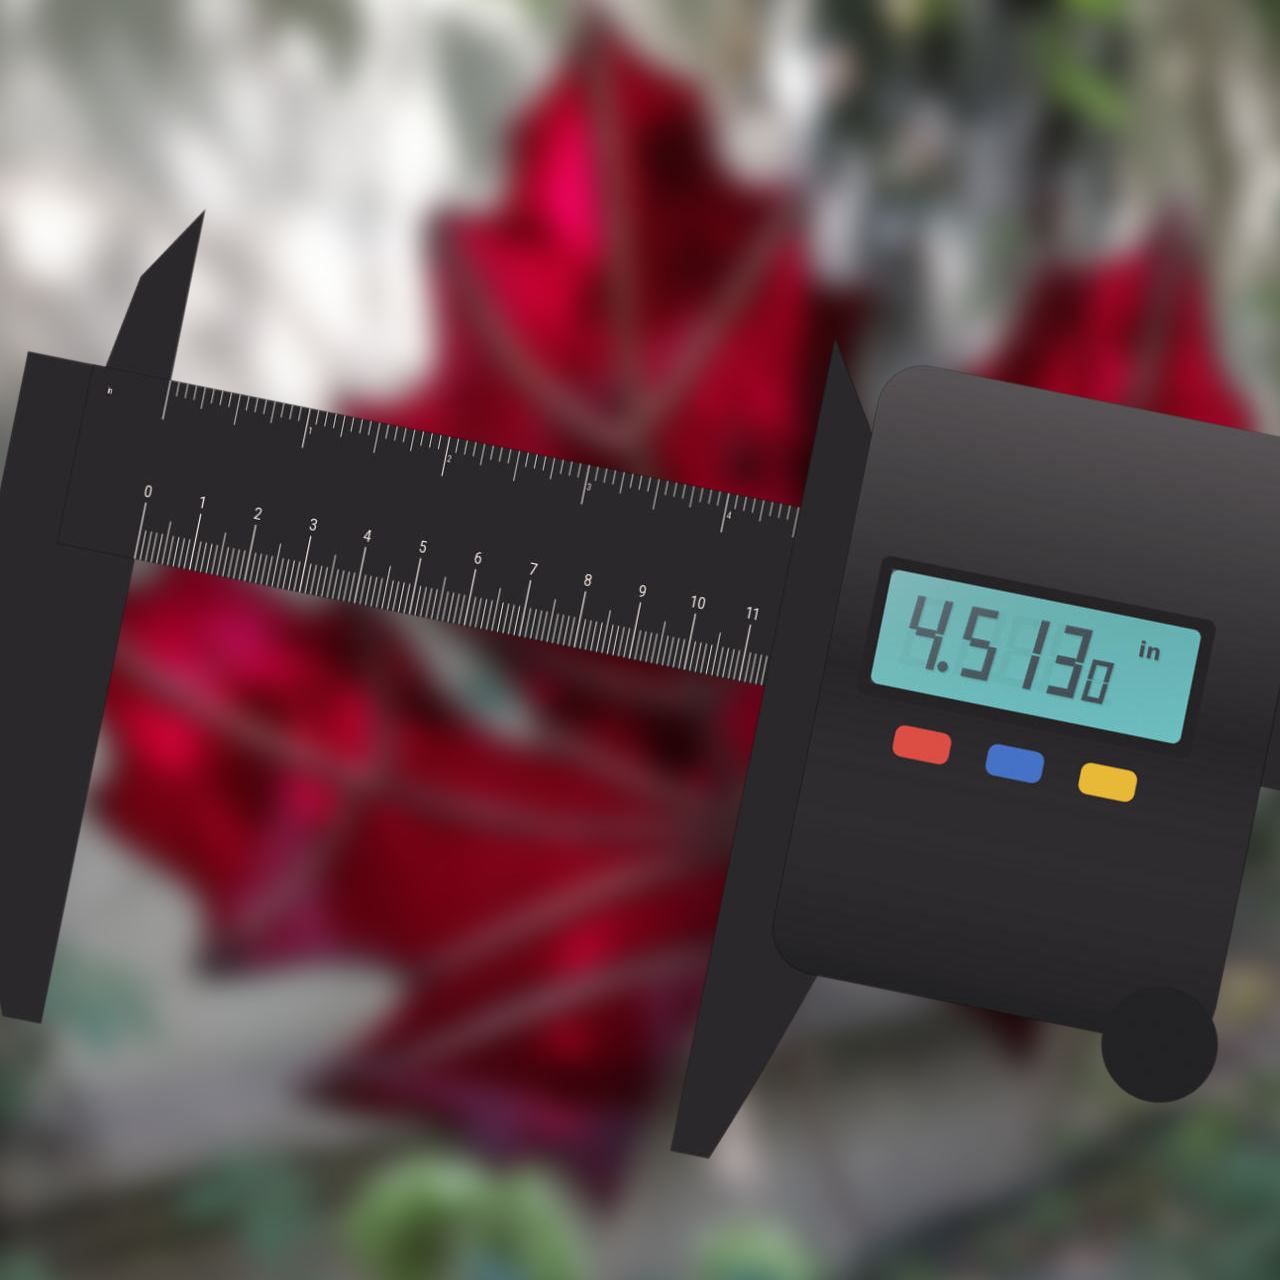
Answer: 4.5130
